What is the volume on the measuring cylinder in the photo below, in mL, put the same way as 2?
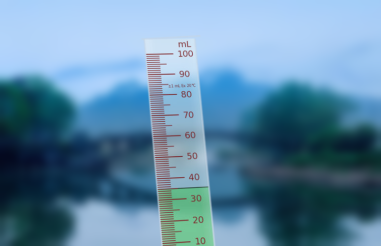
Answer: 35
